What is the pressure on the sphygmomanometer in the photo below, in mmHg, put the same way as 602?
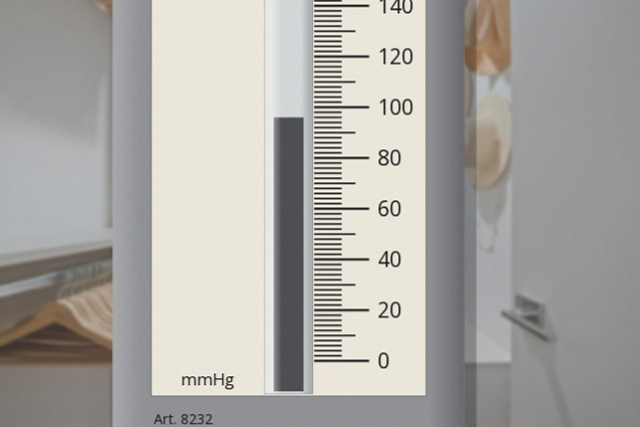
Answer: 96
